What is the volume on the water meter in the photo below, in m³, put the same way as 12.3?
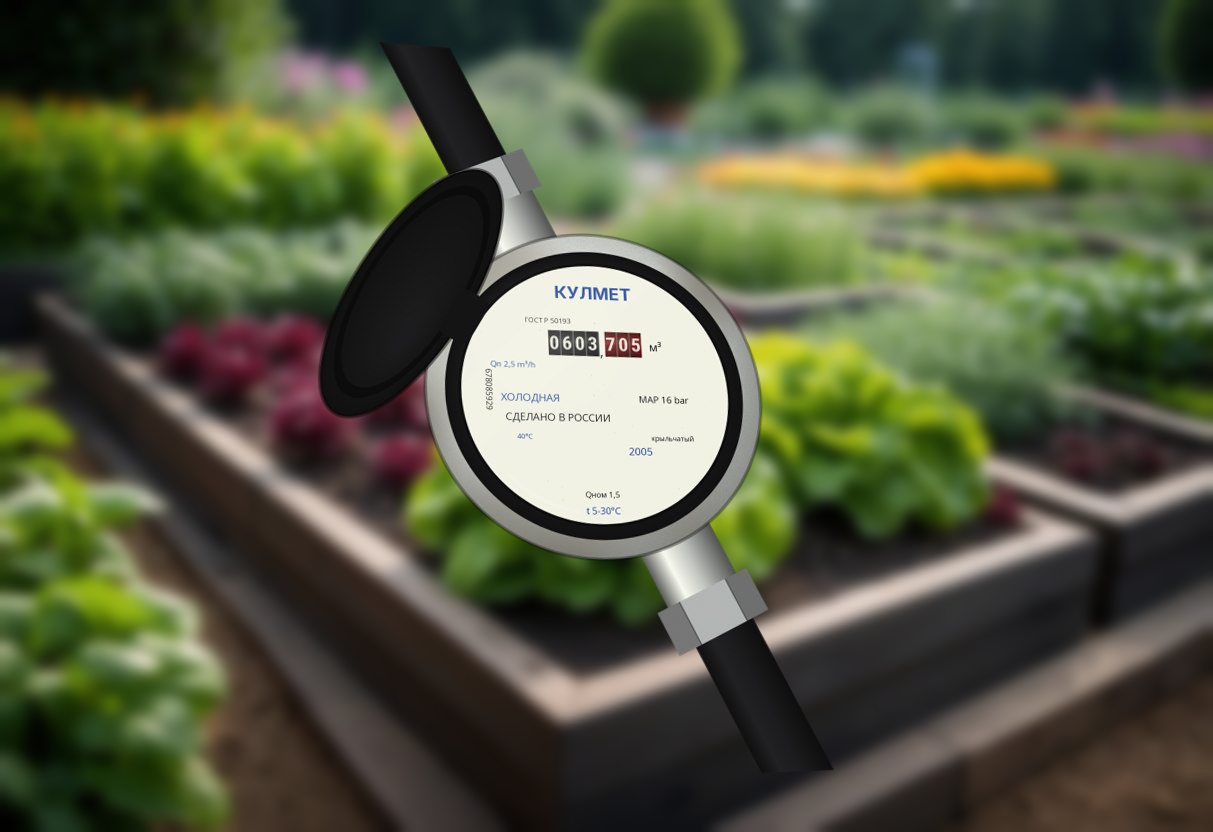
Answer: 603.705
